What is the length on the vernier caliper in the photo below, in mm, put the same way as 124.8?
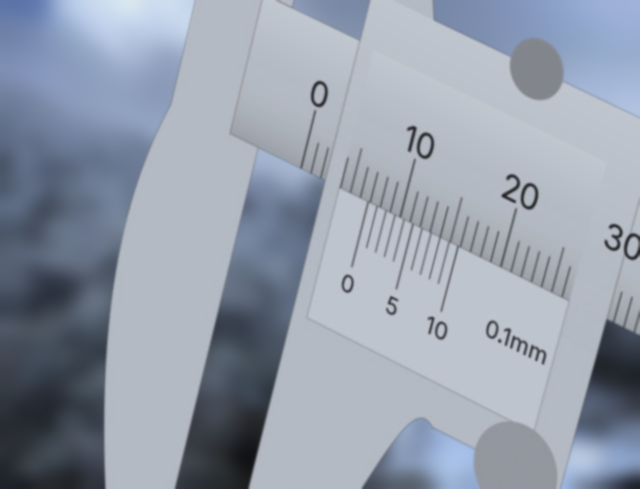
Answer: 6.8
